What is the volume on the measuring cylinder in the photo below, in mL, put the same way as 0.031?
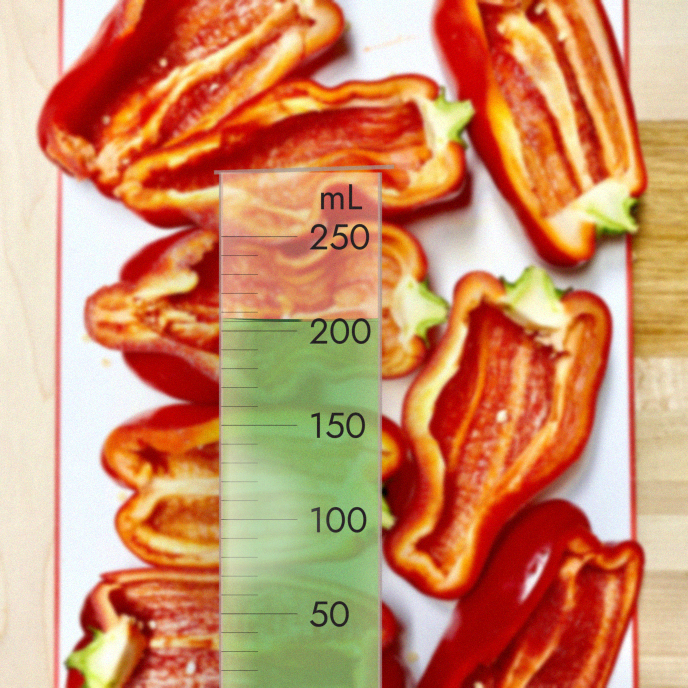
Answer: 205
